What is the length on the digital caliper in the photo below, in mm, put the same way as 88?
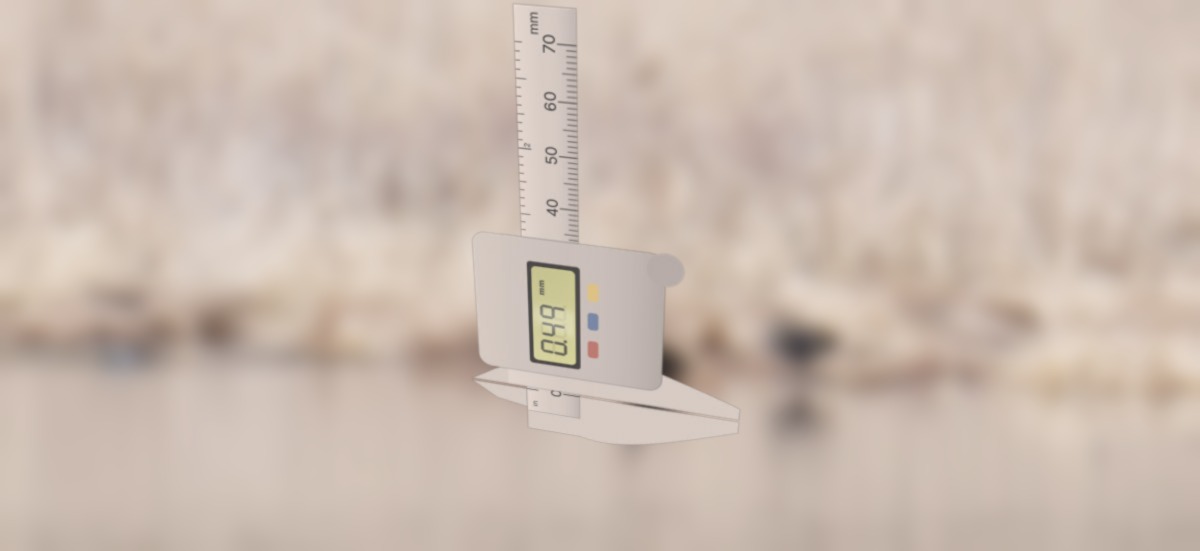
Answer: 0.49
